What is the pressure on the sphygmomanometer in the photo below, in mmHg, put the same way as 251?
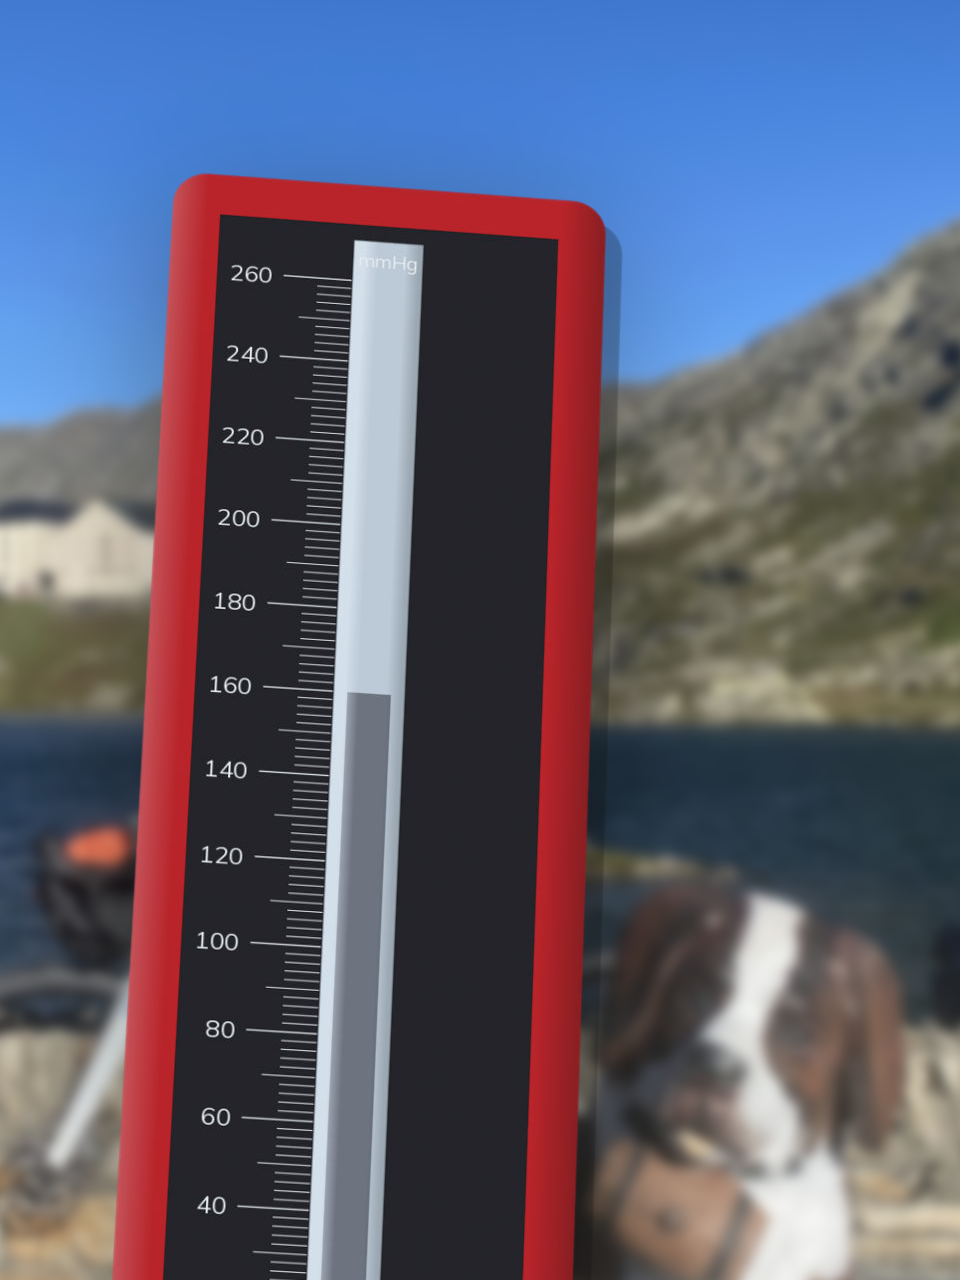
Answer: 160
